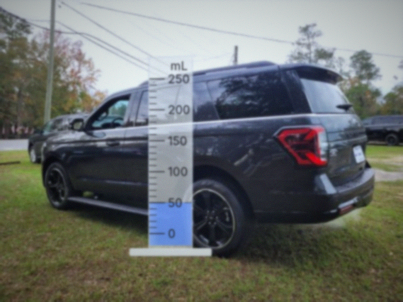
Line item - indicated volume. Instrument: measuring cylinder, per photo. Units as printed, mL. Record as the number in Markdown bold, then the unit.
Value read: **50** mL
